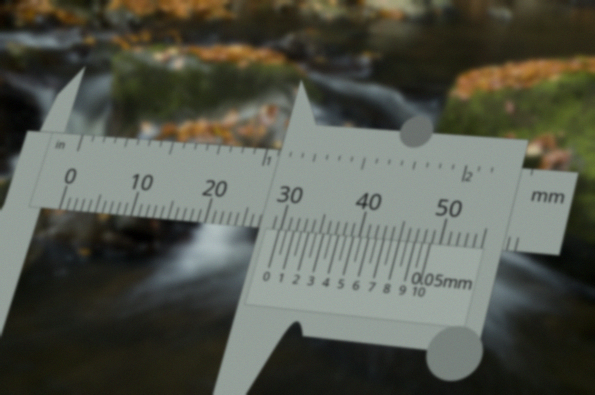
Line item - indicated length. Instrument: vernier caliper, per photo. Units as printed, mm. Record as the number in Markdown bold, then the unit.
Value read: **29.8** mm
